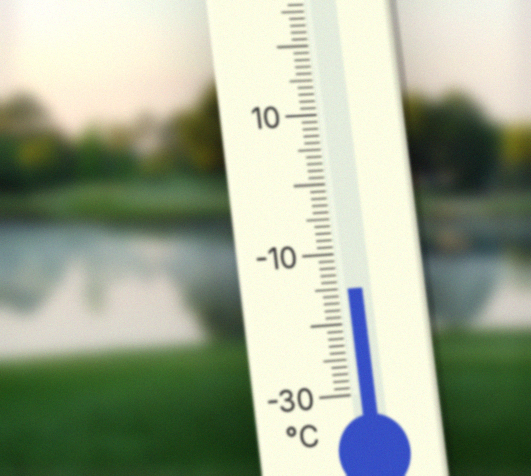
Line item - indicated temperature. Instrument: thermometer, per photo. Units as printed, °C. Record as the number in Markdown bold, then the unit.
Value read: **-15** °C
